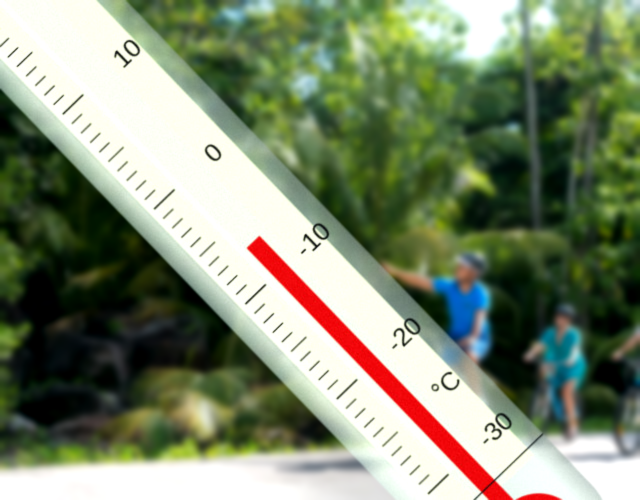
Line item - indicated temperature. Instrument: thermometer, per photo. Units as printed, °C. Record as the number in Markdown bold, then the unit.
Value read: **-7** °C
